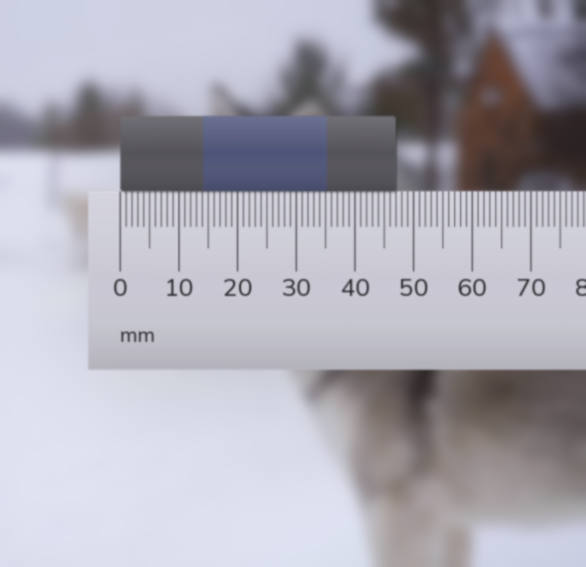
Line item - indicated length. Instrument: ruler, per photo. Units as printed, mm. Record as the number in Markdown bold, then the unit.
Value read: **47** mm
